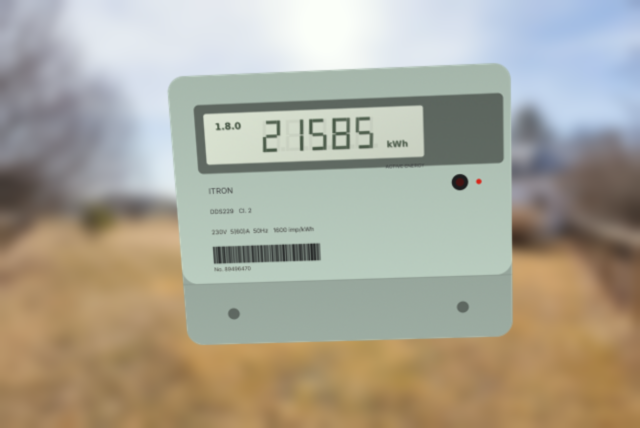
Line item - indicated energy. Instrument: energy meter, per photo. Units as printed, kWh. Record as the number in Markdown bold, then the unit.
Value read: **21585** kWh
